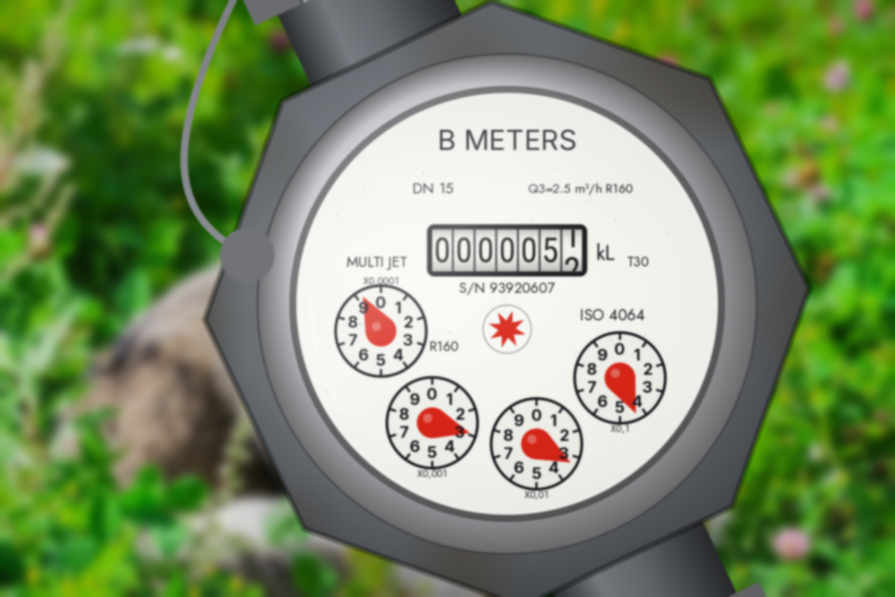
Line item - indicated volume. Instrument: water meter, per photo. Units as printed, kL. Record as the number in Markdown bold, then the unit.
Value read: **51.4329** kL
